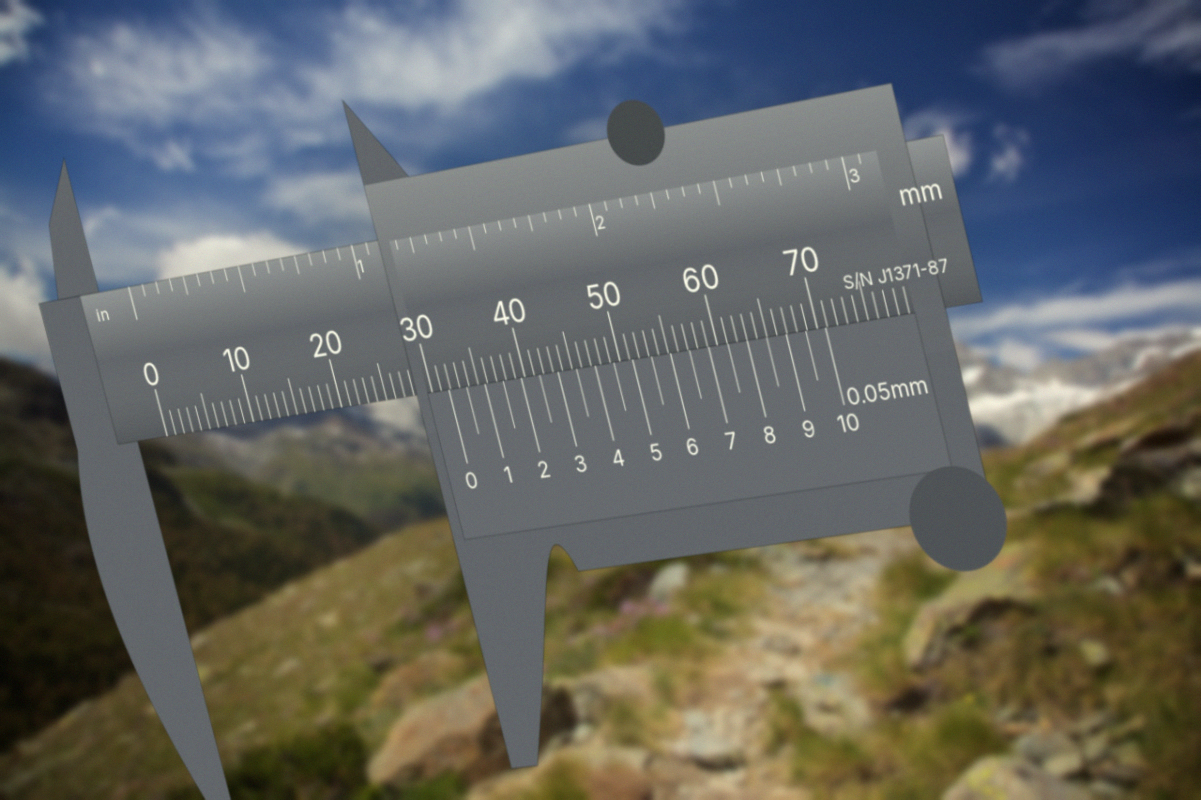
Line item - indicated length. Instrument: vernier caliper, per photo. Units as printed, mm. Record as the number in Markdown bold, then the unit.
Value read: **31.8** mm
